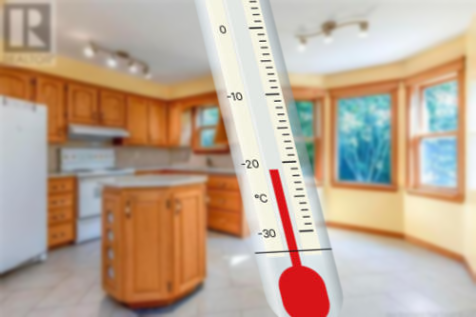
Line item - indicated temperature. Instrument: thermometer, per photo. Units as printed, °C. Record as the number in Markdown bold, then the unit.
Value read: **-21** °C
